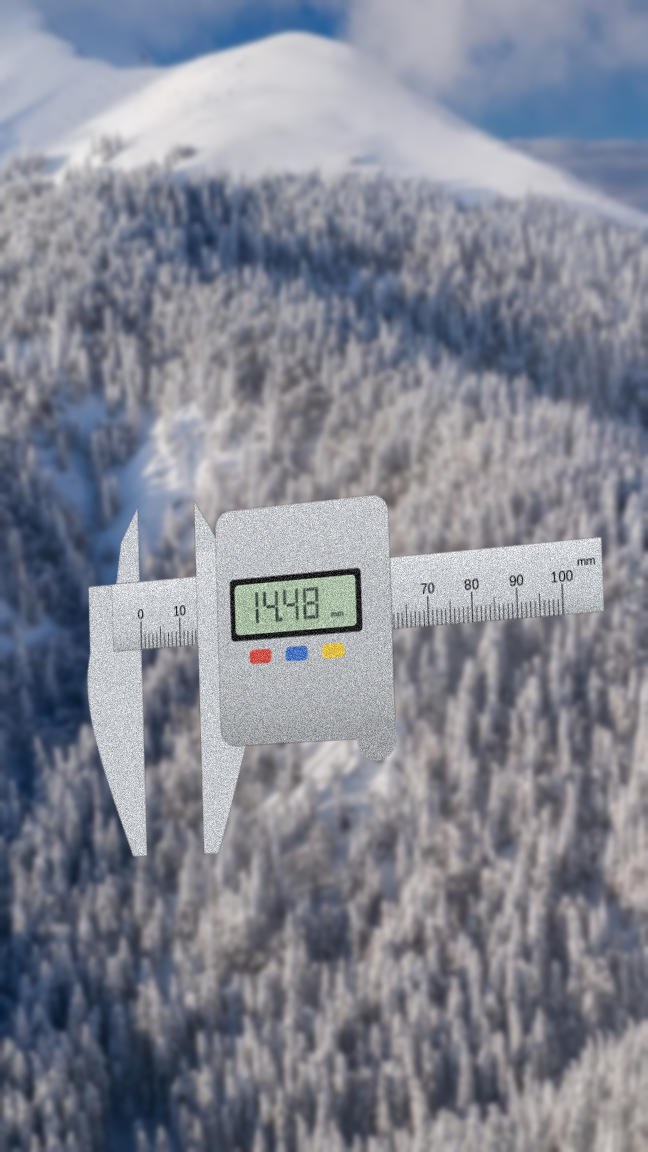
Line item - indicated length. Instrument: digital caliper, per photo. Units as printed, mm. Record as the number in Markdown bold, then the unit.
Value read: **14.48** mm
